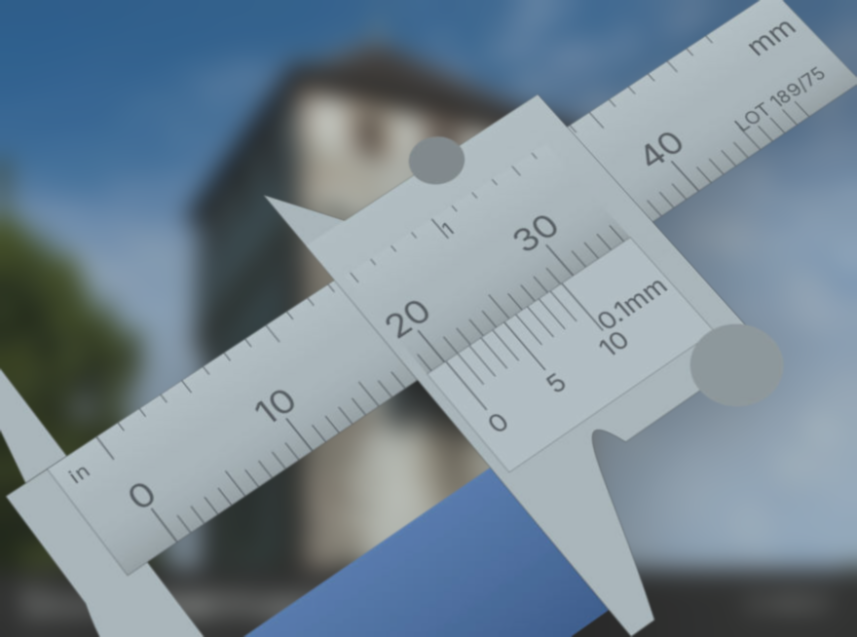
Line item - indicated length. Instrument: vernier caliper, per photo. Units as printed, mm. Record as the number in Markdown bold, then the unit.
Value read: **20.1** mm
